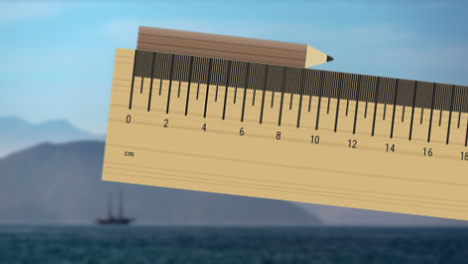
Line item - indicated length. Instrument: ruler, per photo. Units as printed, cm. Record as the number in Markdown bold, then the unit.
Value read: **10.5** cm
